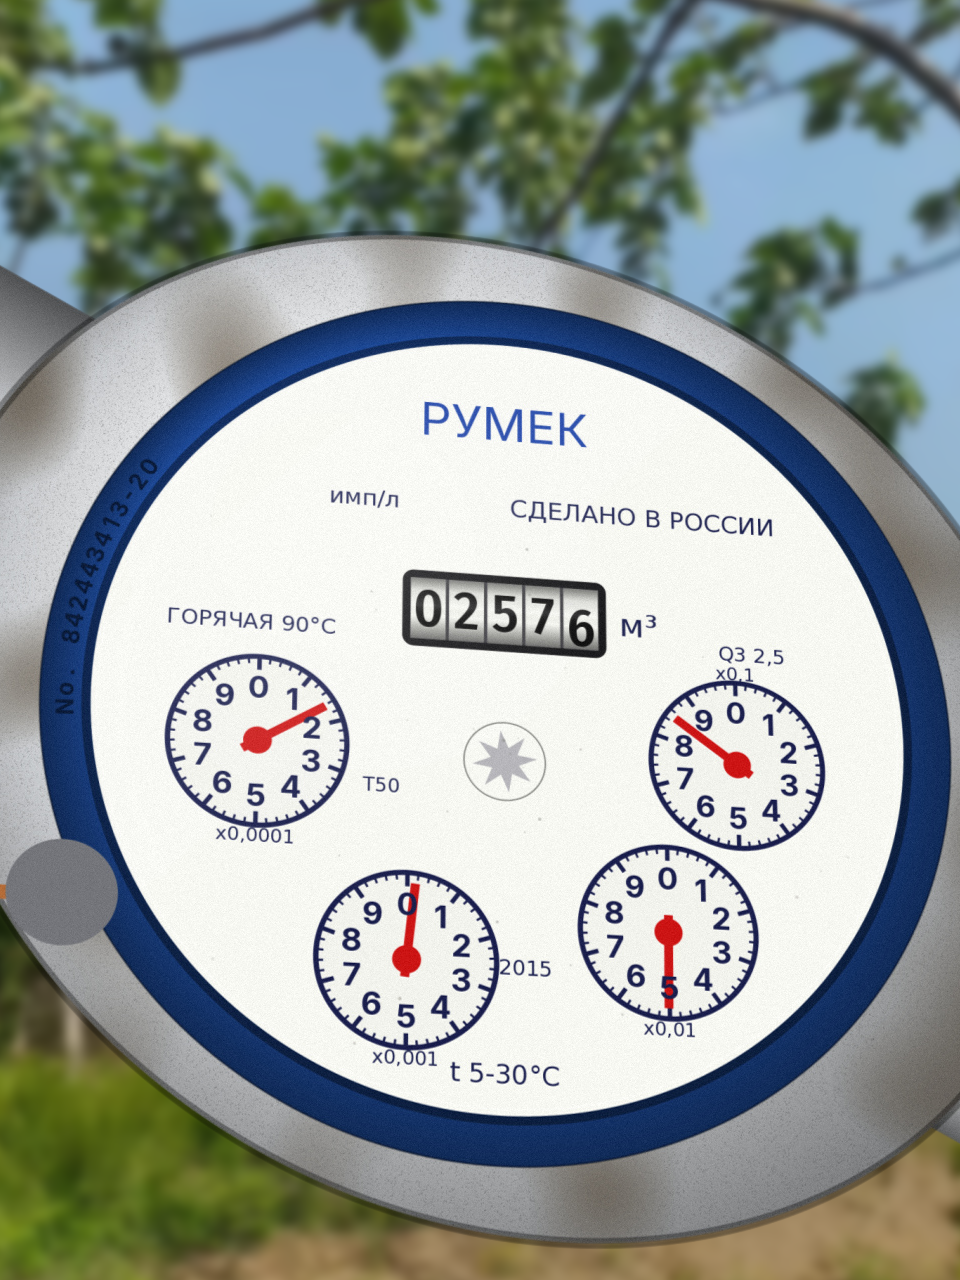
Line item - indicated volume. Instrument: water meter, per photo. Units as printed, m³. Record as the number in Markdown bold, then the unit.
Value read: **2575.8501** m³
